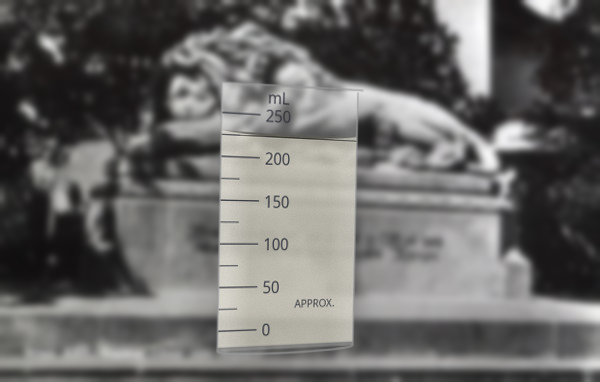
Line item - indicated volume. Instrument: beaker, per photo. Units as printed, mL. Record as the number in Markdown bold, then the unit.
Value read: **225** mL
